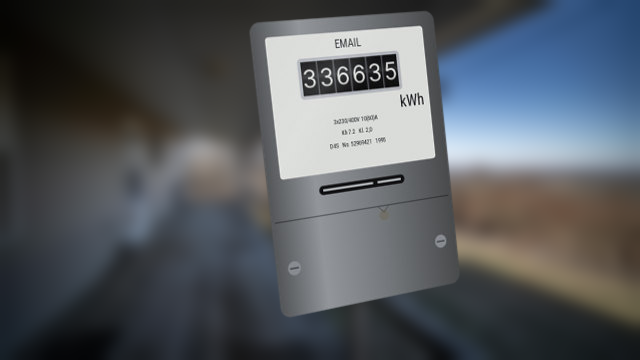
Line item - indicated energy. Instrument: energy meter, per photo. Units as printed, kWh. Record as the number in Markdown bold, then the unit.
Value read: **336635** kWh
